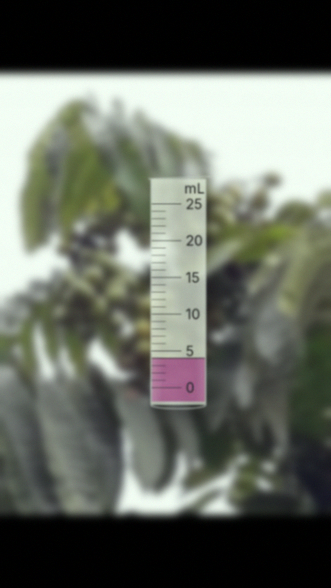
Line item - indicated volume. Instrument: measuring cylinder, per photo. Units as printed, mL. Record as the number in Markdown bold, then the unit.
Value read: **4** mL
